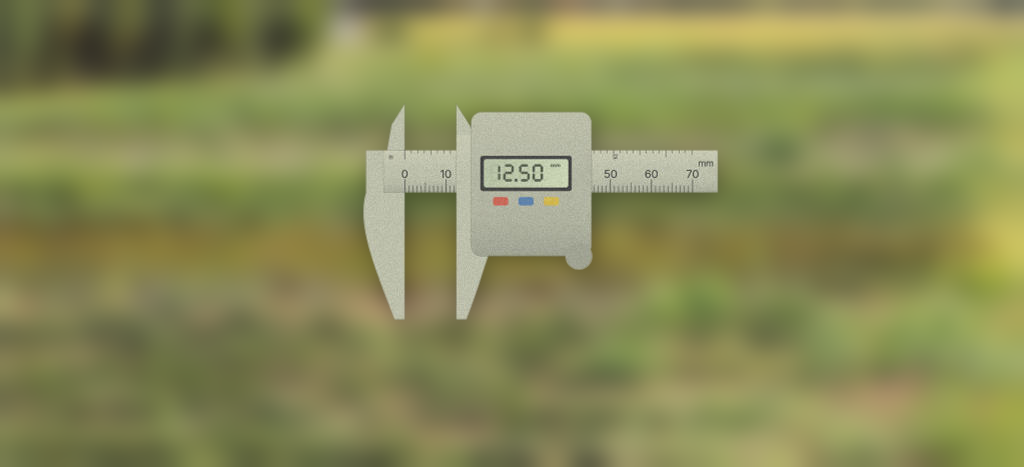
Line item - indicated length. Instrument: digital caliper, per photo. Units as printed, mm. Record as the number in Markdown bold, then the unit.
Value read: **12.50** mm
